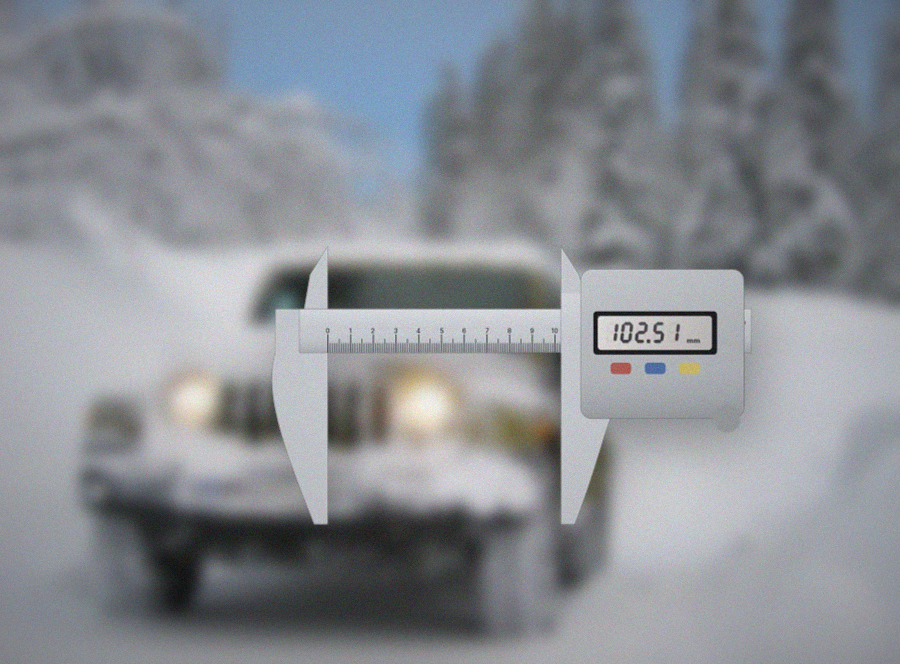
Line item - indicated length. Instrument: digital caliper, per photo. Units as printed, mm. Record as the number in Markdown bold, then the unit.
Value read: **102.51** mm
